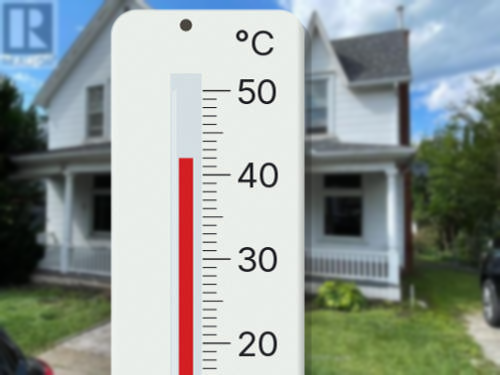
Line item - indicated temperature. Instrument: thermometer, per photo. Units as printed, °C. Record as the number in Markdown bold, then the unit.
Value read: **42** °C
